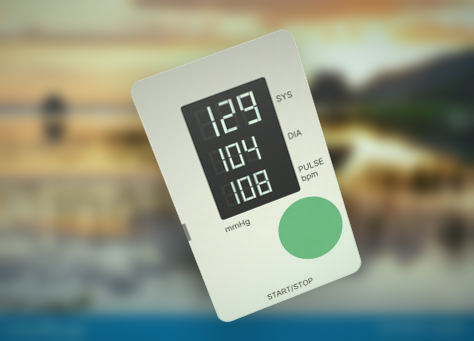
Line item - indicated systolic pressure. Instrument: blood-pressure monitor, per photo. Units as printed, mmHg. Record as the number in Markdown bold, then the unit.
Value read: **129** mmHg
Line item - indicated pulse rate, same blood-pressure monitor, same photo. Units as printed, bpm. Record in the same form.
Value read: **108** bpm
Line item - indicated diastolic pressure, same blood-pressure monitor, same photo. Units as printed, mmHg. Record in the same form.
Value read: **104** mmHg
